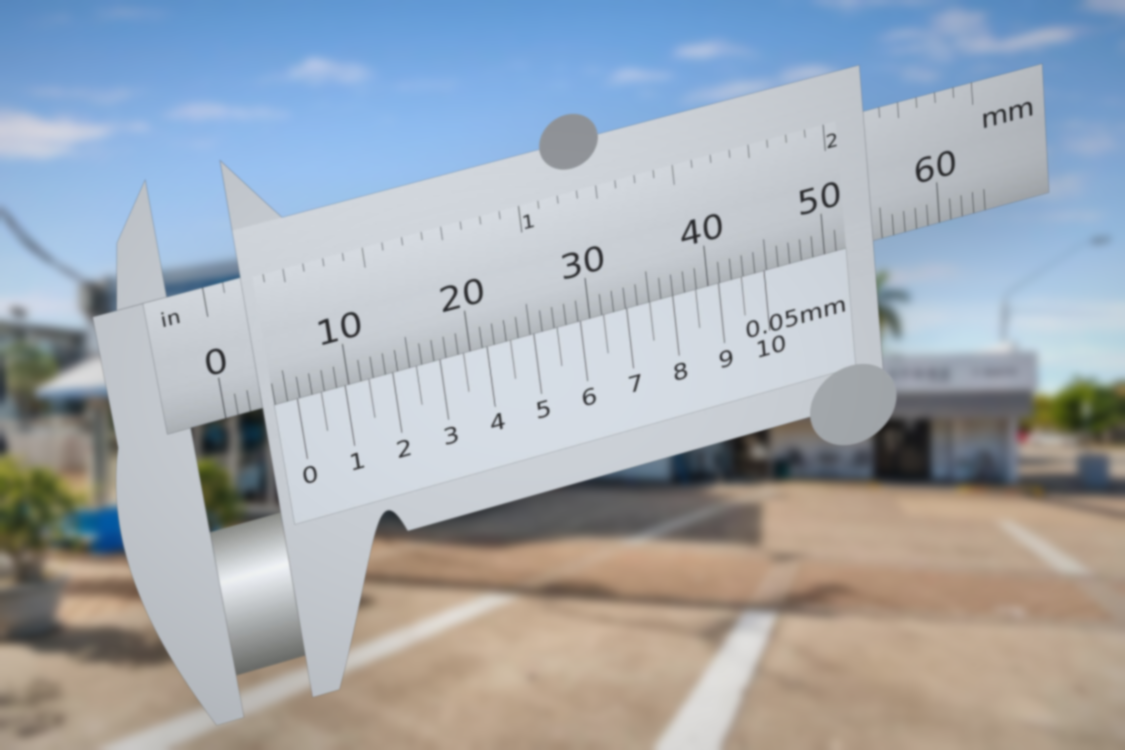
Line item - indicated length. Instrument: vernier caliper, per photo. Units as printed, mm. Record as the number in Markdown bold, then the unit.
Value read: **5.8** mm
